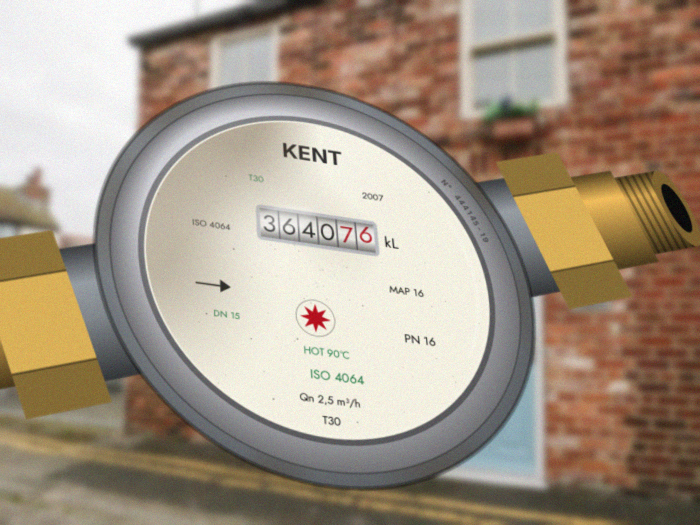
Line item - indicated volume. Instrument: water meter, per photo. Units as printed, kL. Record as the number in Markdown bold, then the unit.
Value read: **3640.76** kL
